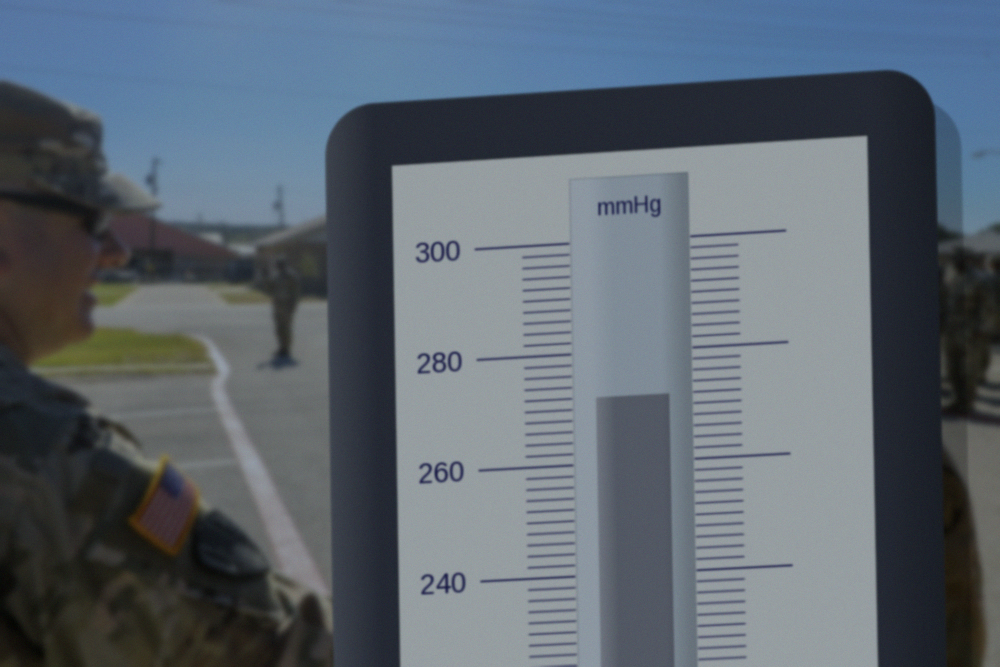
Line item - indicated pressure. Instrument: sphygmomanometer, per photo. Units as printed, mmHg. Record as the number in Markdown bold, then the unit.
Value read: **272** mmHg
